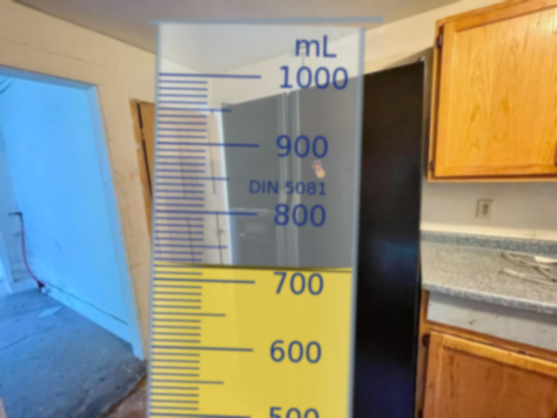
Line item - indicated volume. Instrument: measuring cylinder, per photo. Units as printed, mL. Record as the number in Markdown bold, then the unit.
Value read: **720** mL
